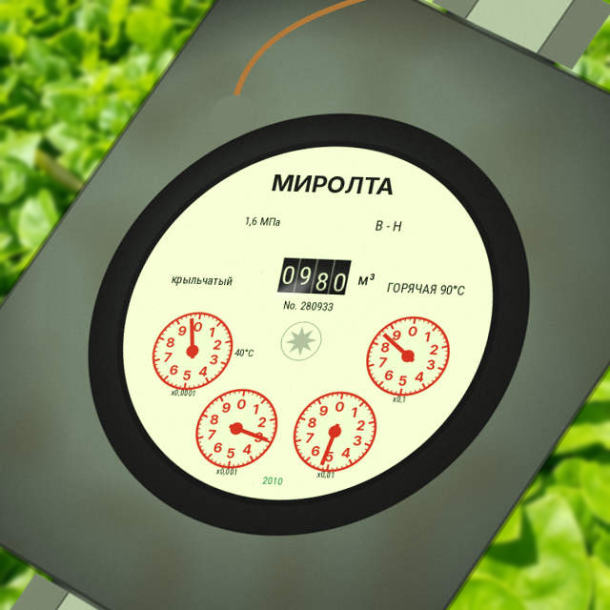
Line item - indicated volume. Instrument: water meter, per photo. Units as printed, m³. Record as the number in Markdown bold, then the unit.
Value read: **979.8529** m³
